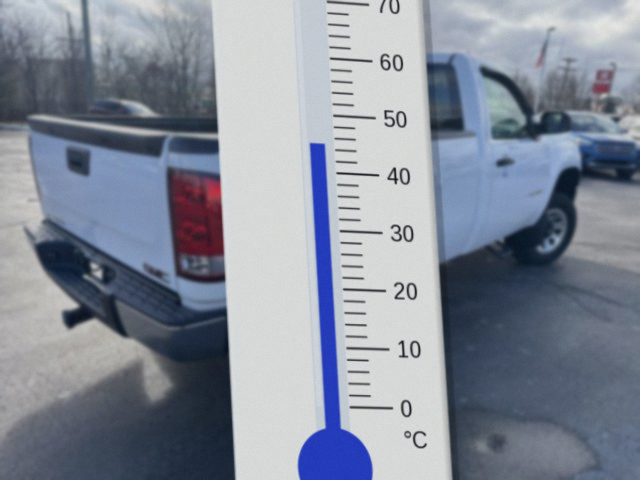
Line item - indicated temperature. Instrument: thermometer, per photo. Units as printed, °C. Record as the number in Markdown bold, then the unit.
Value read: **45** °C
